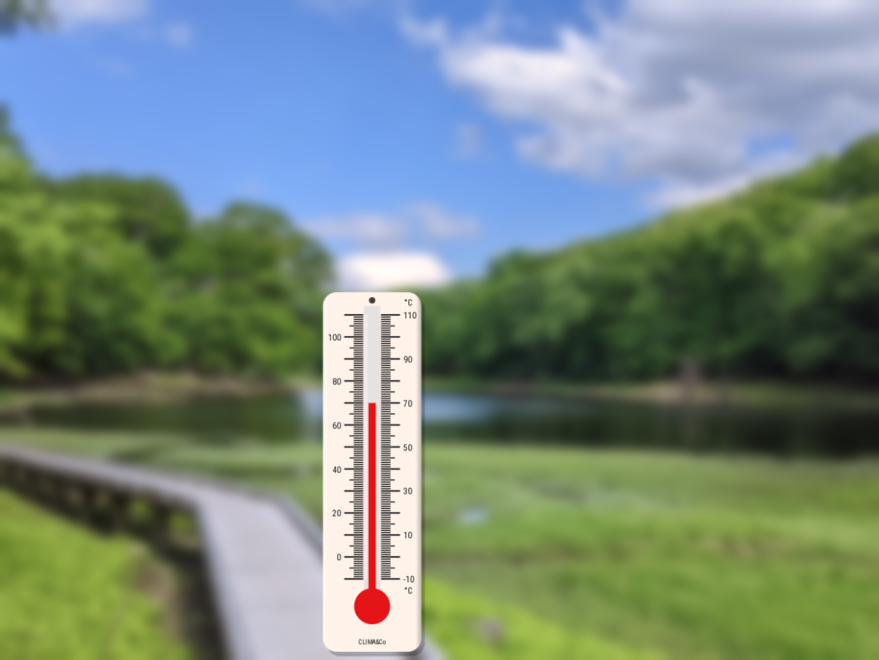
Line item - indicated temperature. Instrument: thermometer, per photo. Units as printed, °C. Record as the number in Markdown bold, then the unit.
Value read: **70** °C
